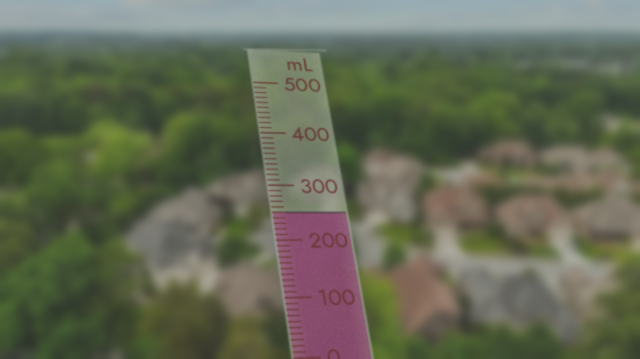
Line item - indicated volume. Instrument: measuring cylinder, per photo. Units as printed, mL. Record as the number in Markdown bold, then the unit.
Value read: **250** mL
